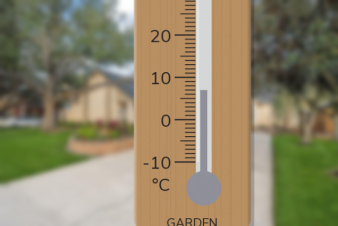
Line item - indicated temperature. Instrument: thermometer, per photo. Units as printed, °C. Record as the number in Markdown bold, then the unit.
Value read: **7** °C
